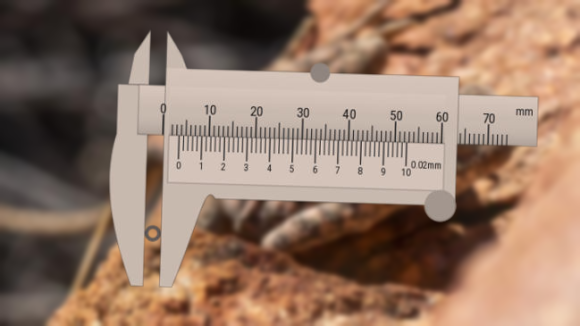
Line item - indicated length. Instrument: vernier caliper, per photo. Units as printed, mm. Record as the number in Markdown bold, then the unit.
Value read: **3.5** mm
